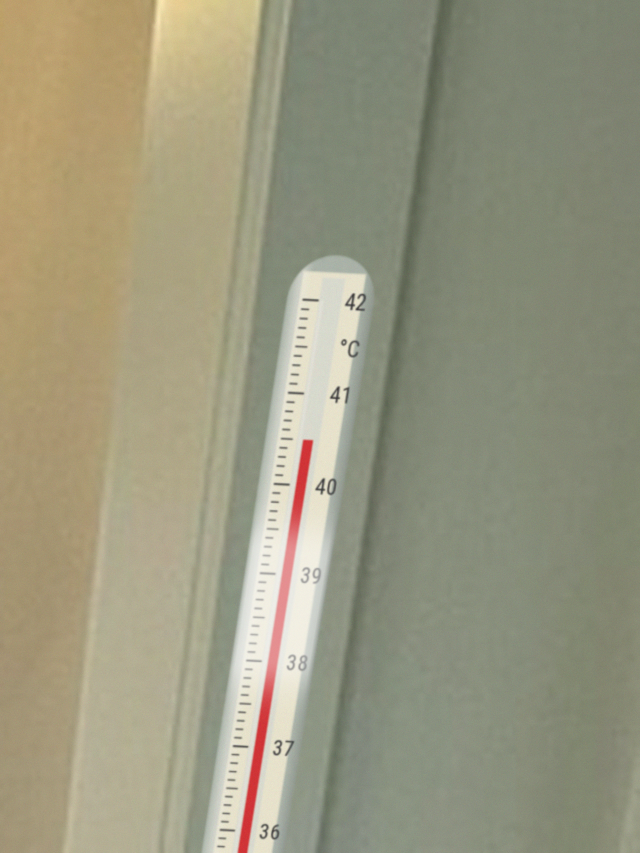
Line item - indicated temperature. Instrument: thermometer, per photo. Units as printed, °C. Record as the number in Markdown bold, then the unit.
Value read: **40.5** °C
